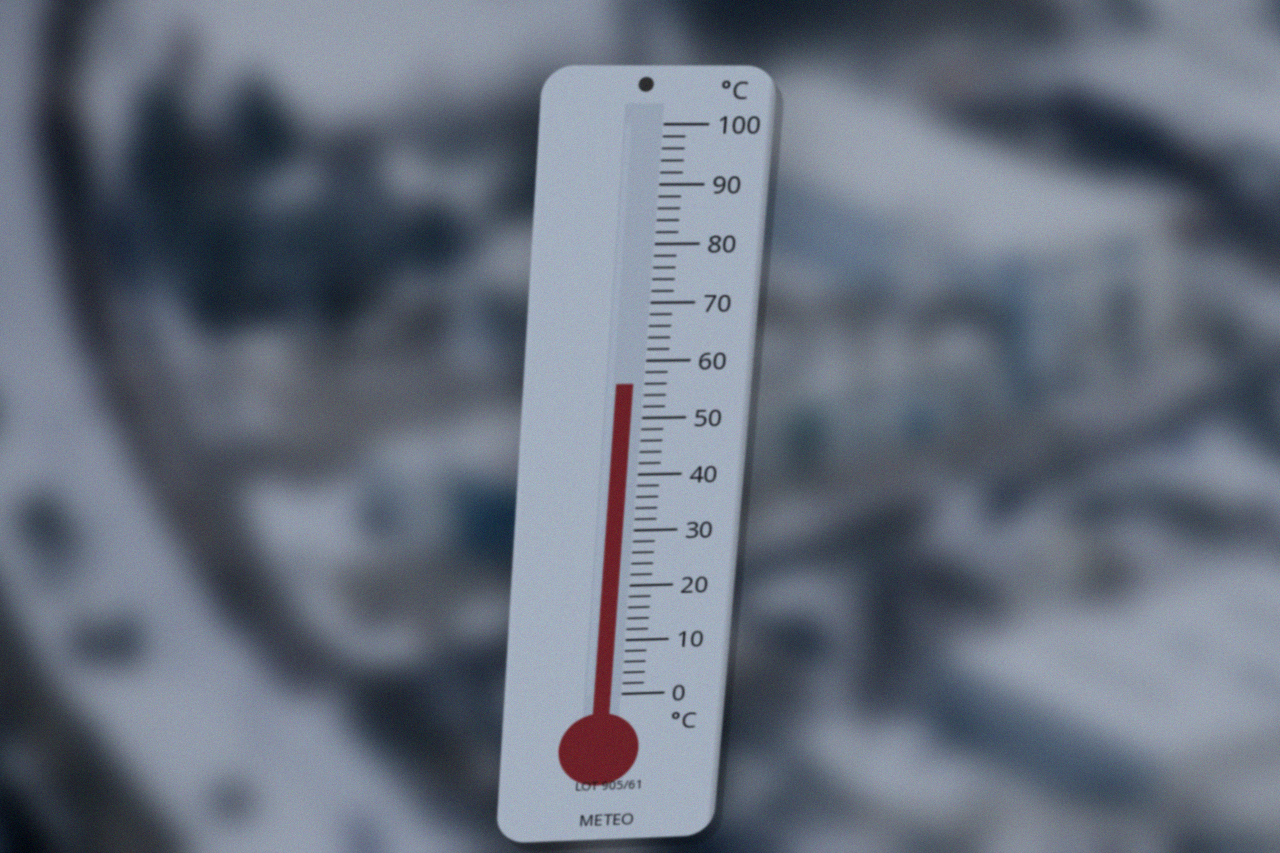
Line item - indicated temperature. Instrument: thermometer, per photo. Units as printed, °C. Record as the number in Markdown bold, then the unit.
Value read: **56** °C
